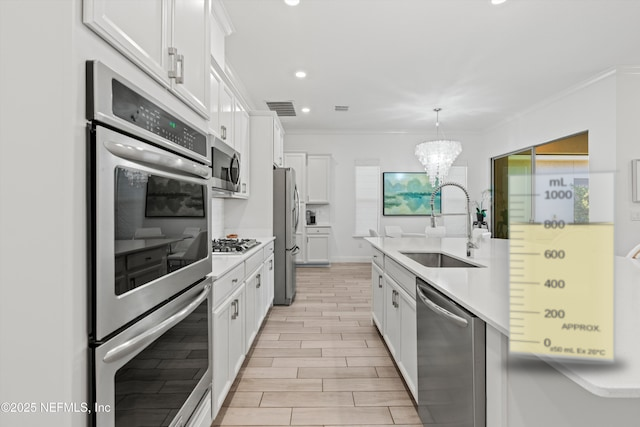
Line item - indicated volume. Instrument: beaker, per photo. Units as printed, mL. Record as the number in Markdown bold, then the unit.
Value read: **800** mL
